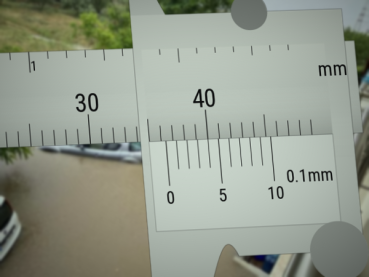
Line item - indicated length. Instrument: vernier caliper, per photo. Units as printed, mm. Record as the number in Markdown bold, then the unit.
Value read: **36.4** mm
